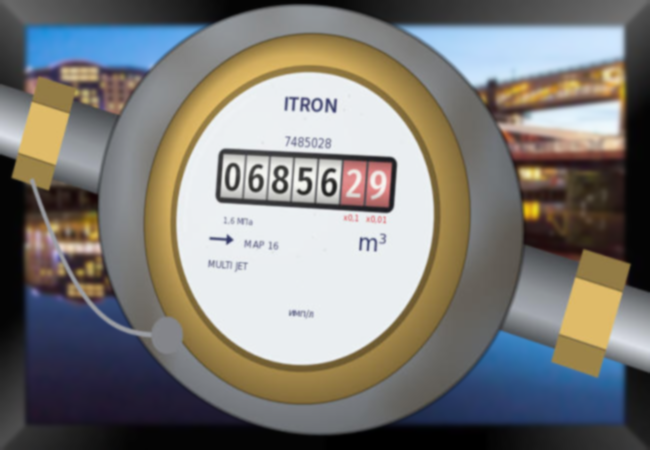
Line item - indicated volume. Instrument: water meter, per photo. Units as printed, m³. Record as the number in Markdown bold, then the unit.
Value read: **6856.29** m³
